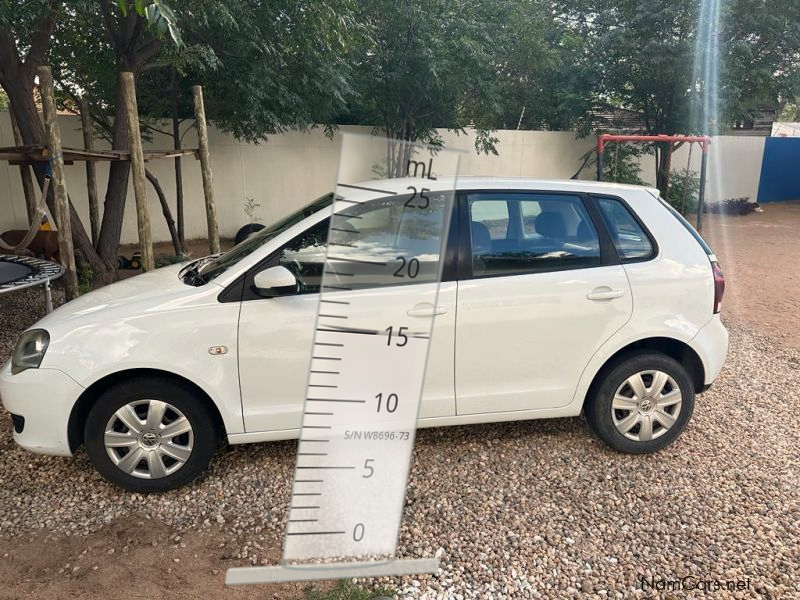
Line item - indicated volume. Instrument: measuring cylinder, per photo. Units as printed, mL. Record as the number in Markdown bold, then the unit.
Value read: **15** mL
